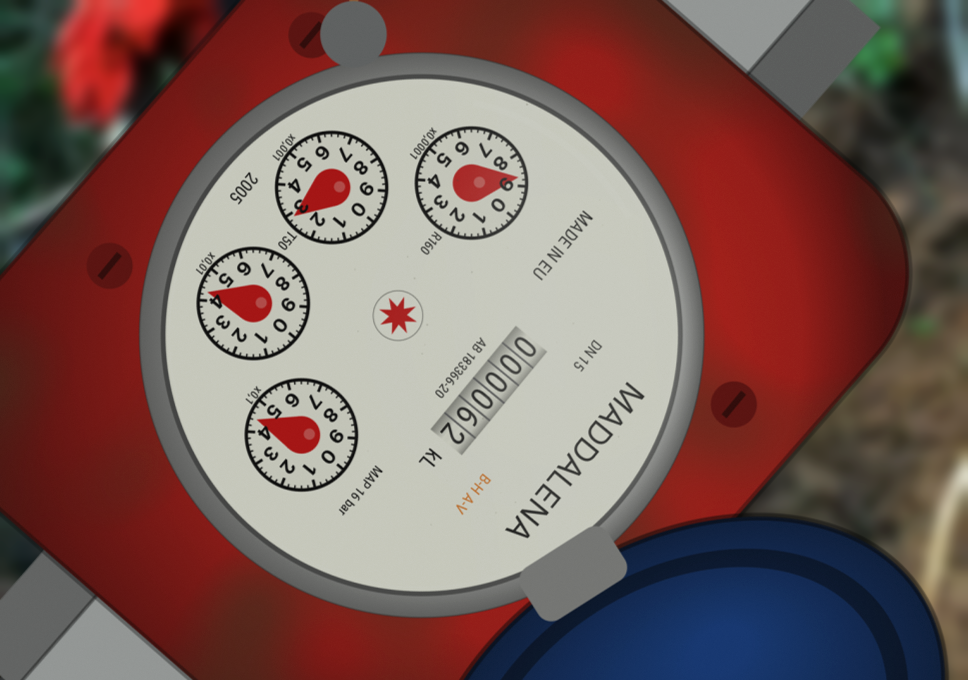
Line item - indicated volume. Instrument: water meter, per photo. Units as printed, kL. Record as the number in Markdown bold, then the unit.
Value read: **62.4428** kL
